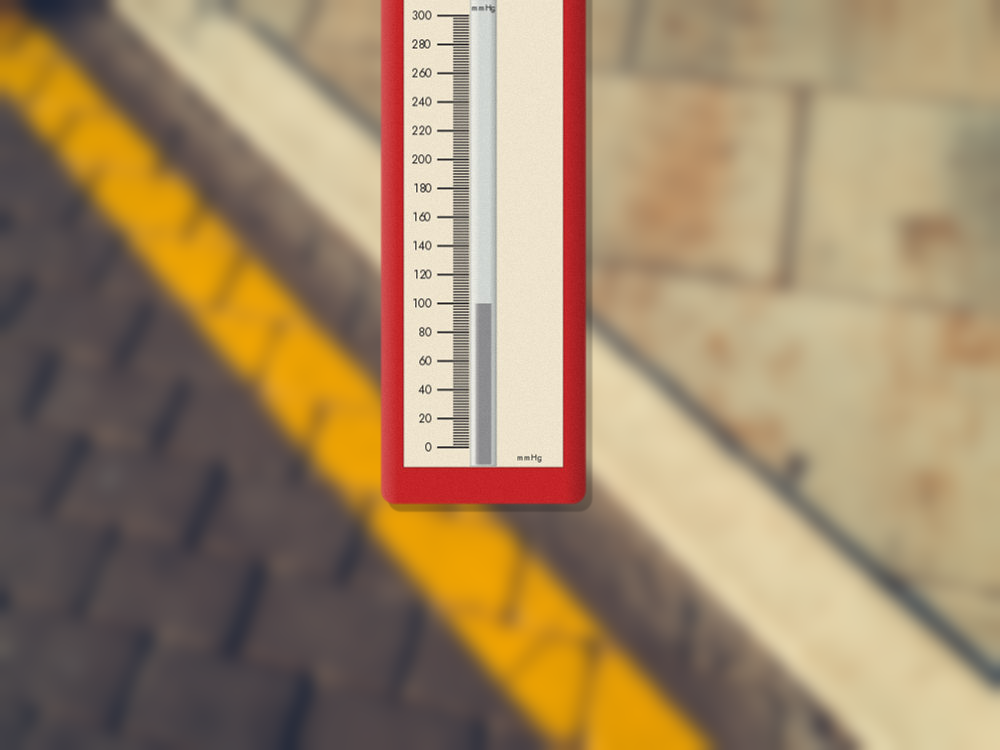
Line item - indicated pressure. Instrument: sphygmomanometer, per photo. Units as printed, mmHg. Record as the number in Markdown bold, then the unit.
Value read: **100** mmHg
